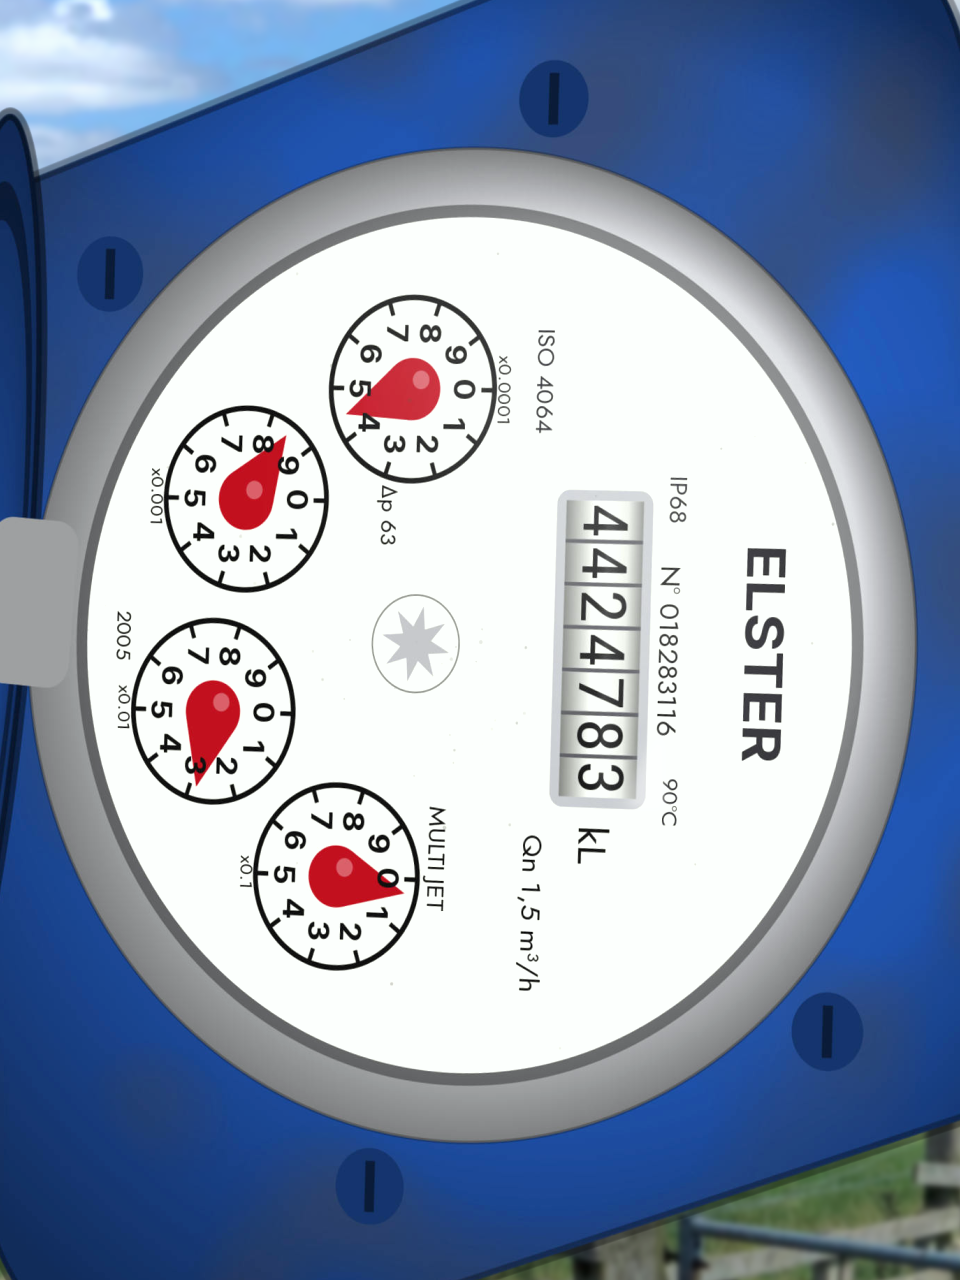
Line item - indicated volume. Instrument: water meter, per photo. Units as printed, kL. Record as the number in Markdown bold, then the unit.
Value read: **4424783.0284** kL
